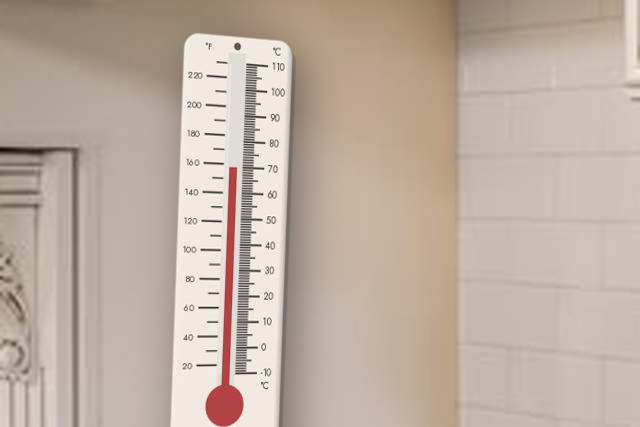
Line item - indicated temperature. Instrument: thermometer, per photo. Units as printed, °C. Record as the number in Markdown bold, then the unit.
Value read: **70** °C
